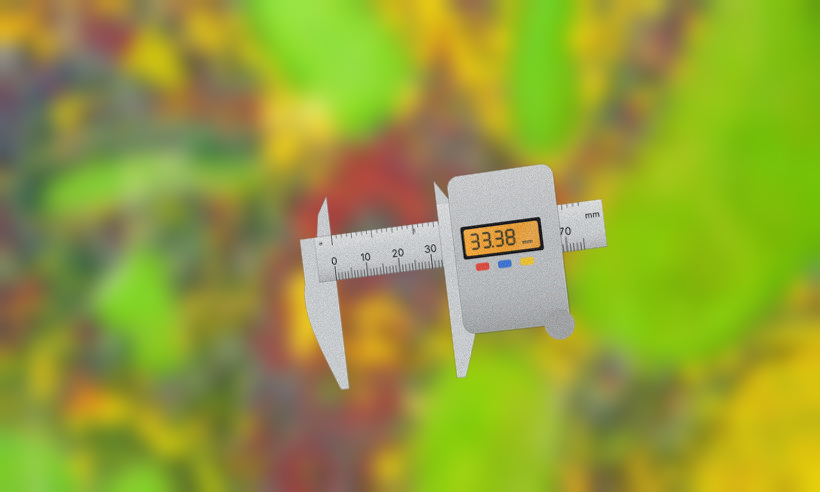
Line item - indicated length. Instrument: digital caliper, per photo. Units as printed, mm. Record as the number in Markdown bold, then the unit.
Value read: **33.38** mm
